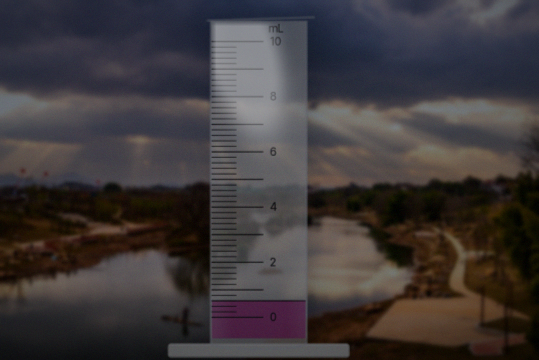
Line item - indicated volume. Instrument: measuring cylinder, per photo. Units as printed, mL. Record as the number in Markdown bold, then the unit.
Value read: **0.6** mL
